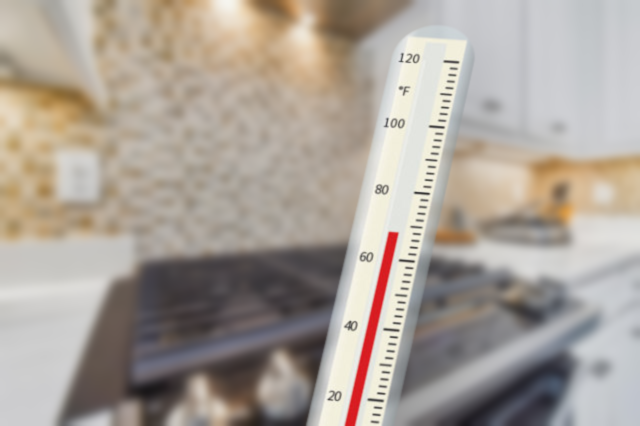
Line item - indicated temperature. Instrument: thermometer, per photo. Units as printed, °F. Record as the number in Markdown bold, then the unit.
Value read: **68** °F
